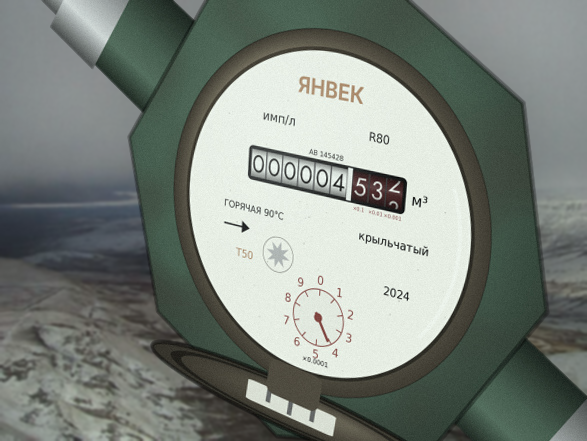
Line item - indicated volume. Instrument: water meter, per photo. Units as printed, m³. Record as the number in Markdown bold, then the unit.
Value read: **4.5324** m³
